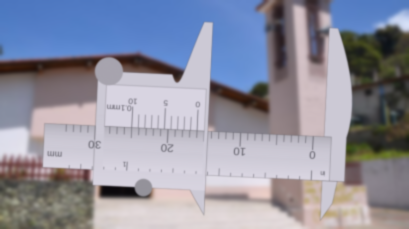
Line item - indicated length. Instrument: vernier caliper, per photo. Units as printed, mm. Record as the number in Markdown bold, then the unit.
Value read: **16.0** mm
